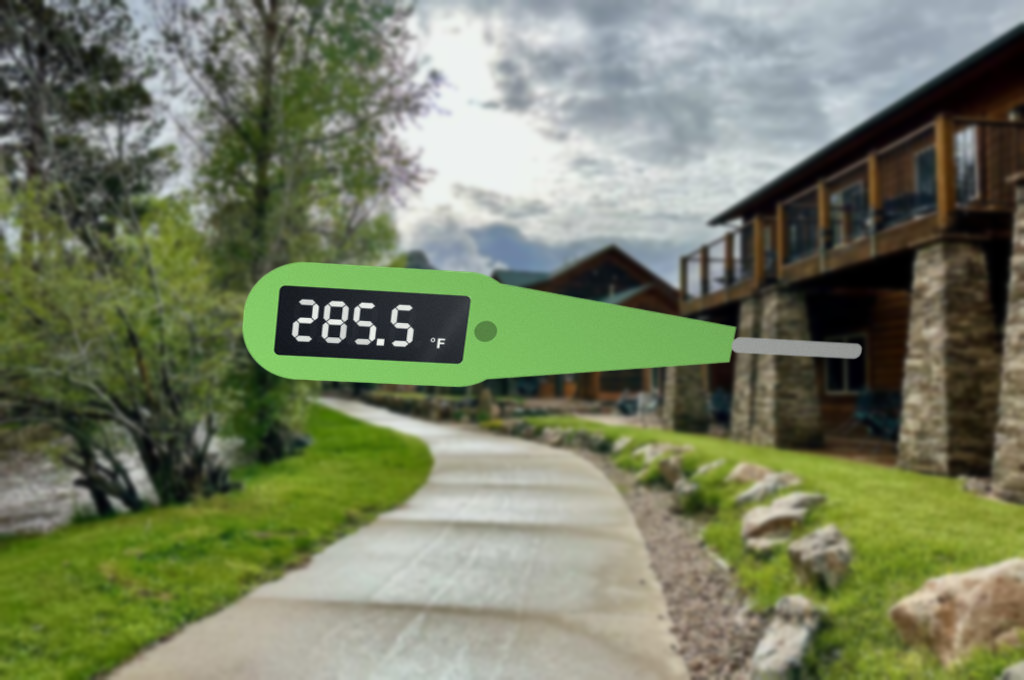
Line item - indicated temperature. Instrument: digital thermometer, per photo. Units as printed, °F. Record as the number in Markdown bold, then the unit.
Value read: **285.5** °F
